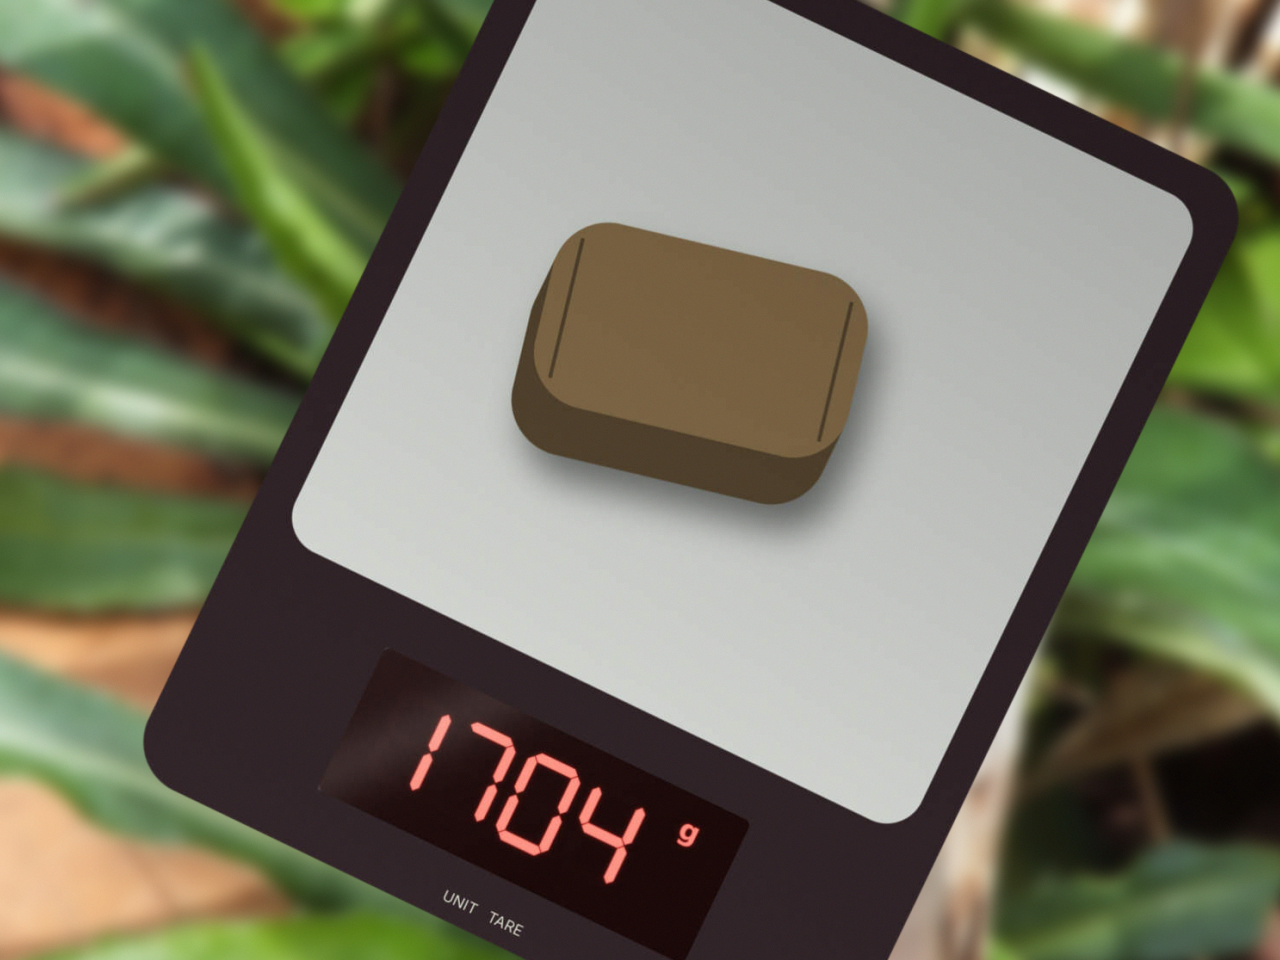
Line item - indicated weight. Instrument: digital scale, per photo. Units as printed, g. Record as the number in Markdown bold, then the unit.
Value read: **1704** g
